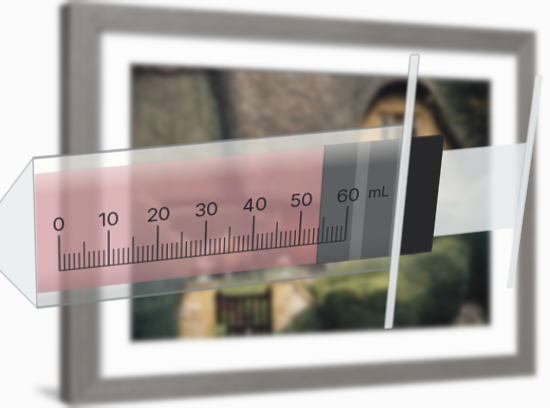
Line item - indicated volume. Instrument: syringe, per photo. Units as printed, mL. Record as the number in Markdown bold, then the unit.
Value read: **54** mL
